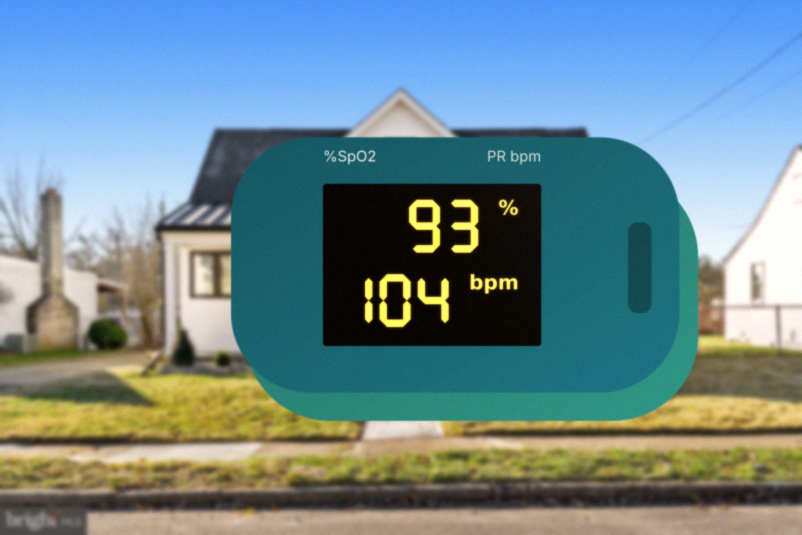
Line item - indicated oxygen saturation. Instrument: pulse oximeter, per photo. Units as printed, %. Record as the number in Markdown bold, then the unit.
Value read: **93** %
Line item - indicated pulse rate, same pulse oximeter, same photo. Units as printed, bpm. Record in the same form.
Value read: **104** bpm
